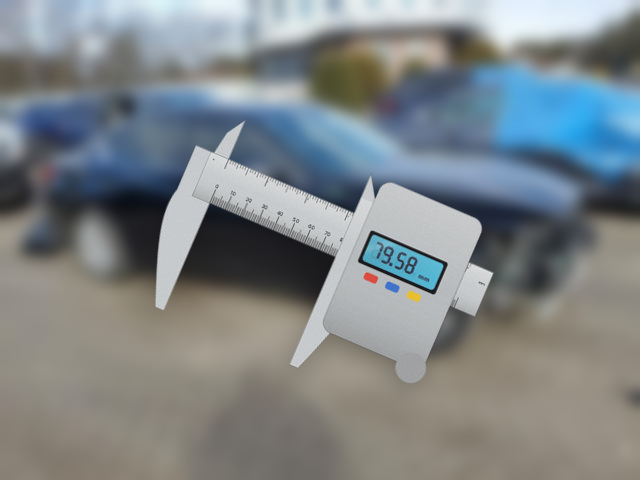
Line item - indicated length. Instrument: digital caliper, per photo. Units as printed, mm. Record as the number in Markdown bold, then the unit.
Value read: **79.58** mm
